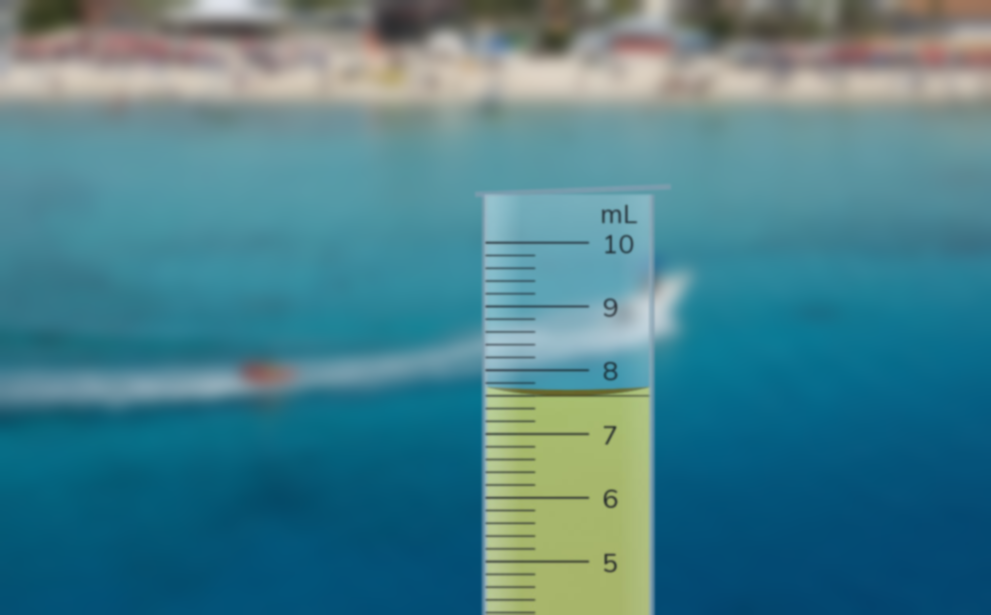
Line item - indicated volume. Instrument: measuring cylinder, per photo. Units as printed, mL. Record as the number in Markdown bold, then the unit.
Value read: **7.6** mL
